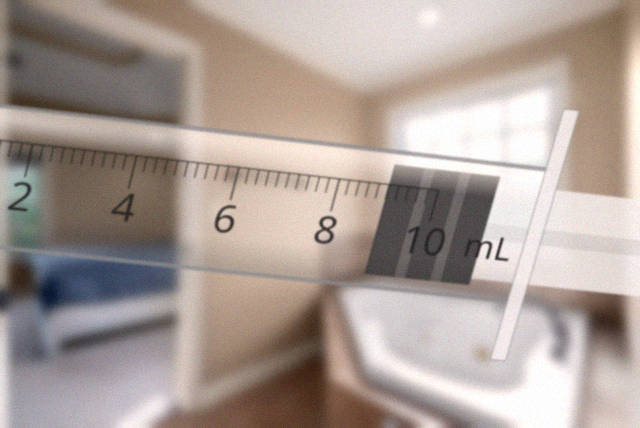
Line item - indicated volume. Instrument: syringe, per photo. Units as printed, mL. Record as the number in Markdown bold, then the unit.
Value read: **9** mL
